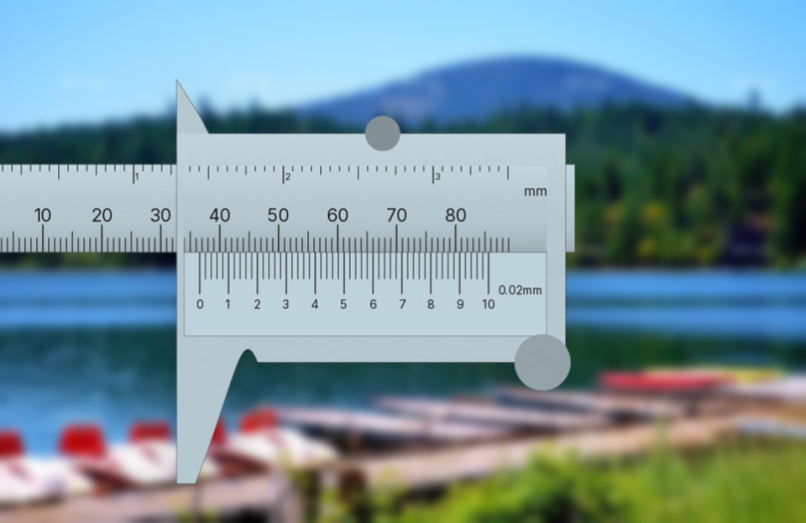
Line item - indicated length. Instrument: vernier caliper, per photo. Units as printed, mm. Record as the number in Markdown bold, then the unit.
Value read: **36.6** mm
